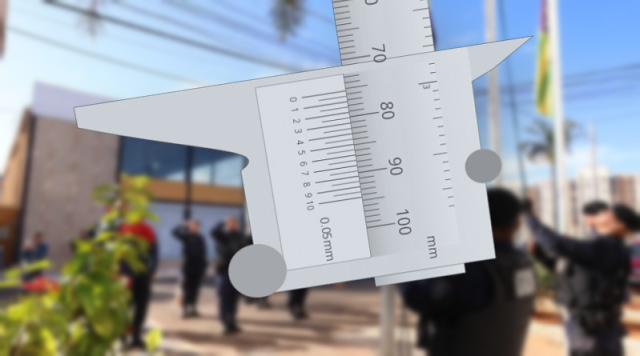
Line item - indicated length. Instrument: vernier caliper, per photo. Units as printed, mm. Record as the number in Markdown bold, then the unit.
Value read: **75.4** mm
